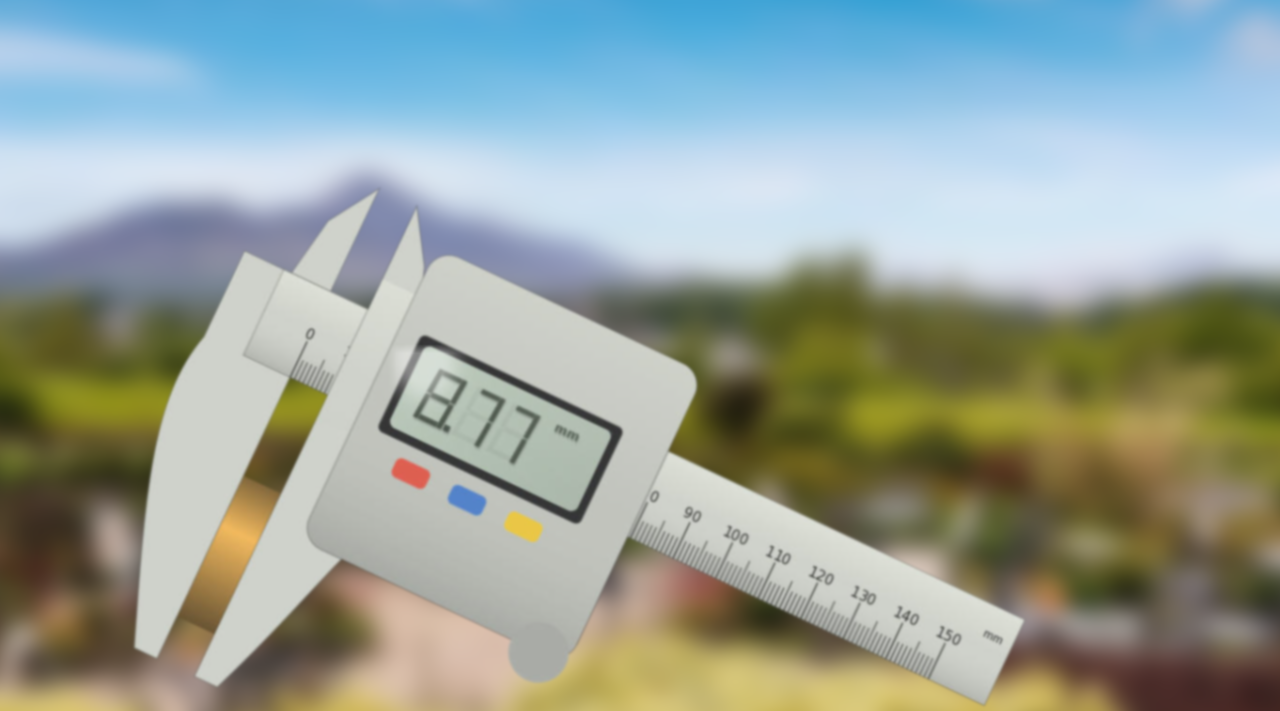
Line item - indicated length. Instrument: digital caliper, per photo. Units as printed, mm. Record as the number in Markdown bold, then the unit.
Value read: **8.77** mm
